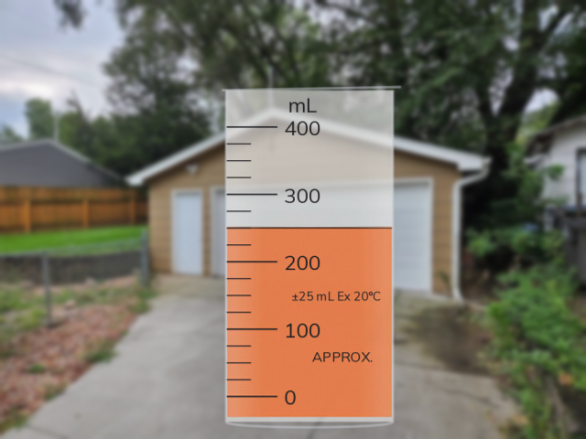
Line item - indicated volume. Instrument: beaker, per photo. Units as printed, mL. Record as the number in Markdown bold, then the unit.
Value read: **250** mL
